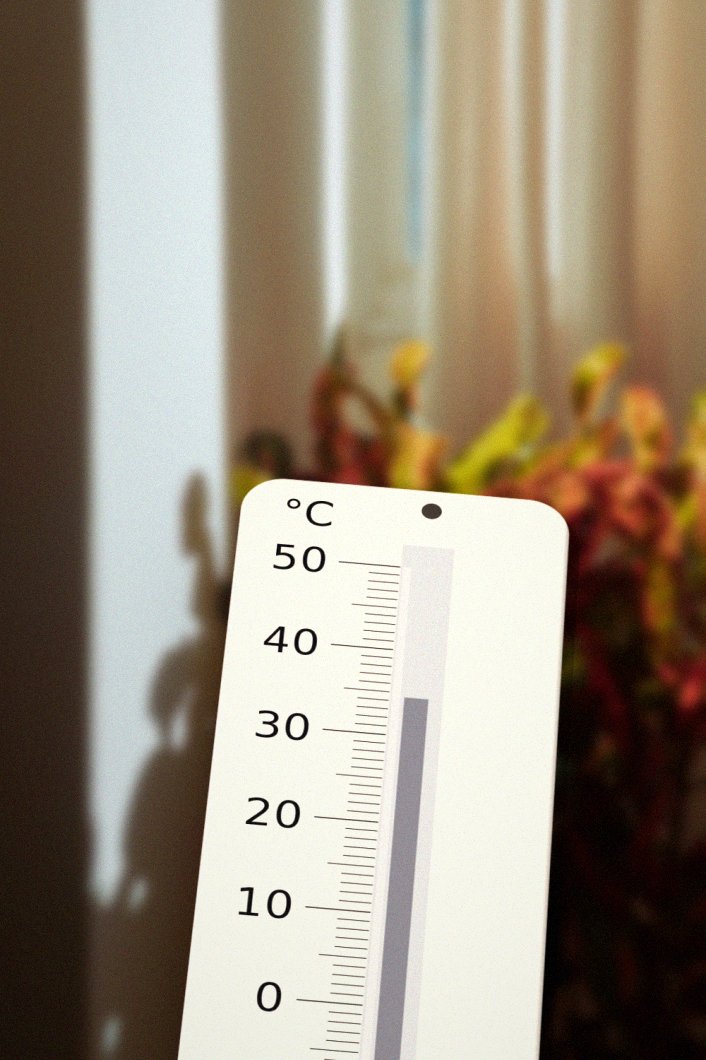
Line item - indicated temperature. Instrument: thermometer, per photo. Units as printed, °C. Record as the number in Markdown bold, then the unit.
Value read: **34.5** °C
